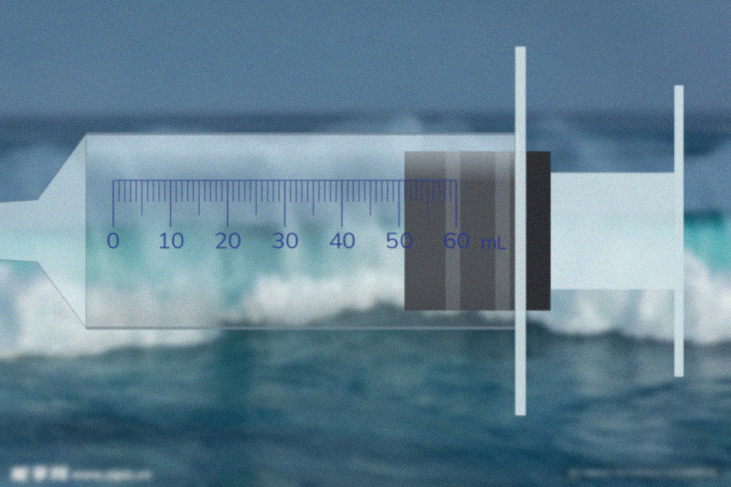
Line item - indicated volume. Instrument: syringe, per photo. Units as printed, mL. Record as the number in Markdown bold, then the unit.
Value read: **51** mL
